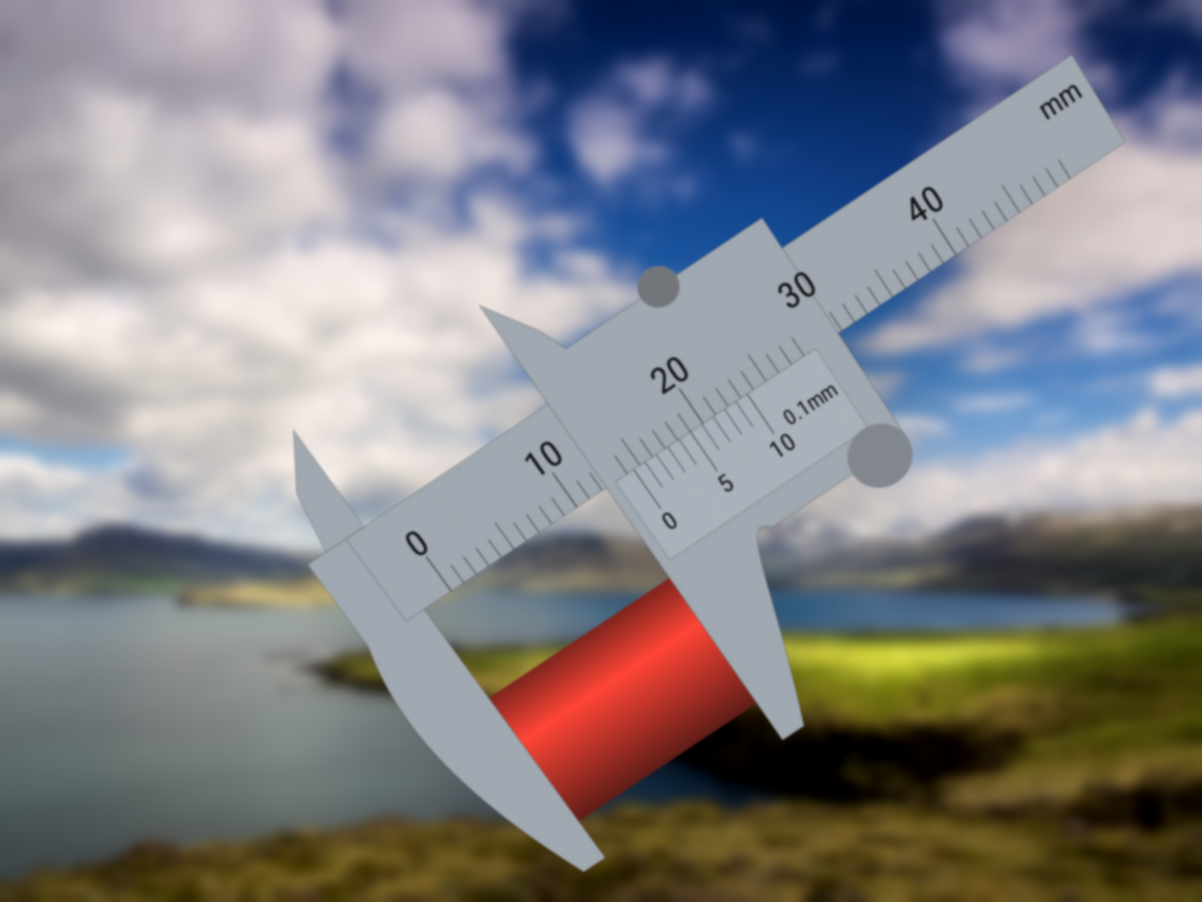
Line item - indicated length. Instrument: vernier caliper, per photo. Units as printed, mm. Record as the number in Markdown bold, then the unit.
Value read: **14.5** mm
